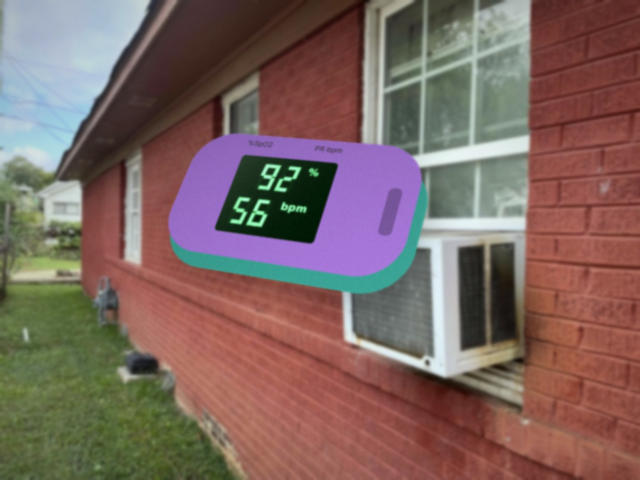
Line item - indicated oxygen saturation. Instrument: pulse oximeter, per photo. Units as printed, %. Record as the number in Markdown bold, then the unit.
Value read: **92** %
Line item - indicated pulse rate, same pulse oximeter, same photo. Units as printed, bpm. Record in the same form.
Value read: **56** bpm
